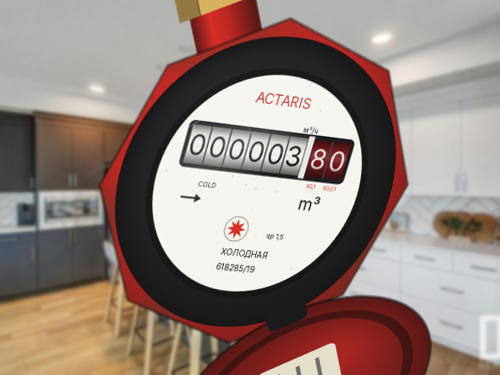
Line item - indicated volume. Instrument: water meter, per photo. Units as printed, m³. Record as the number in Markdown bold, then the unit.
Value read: **3.80** m³
